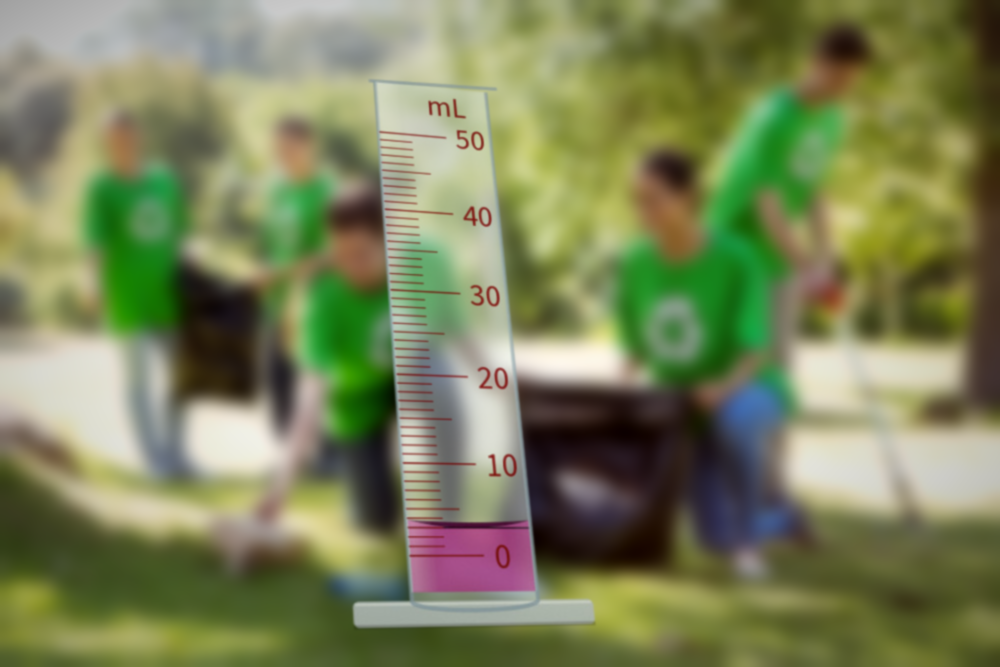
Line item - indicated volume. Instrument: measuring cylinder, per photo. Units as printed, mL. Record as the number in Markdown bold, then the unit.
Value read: **3** mL
